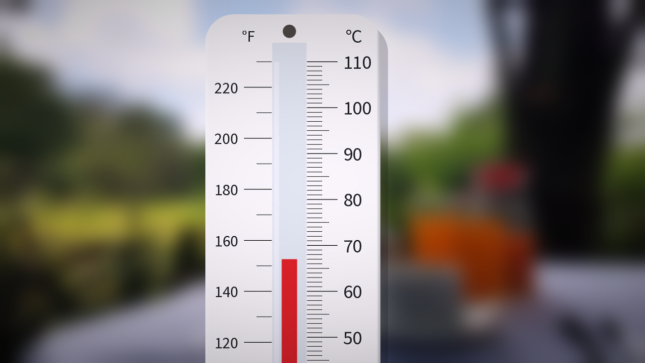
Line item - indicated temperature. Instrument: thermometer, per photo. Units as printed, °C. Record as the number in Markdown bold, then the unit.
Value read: **67** °C
